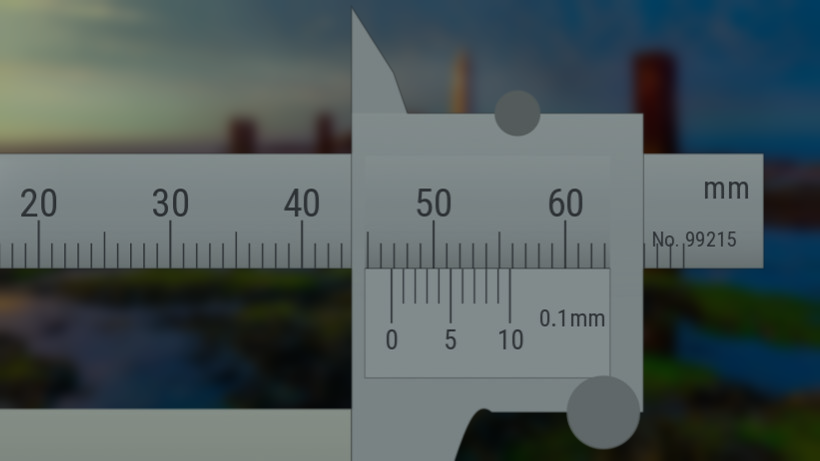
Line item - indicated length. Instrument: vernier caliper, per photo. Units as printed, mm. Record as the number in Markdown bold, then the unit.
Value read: **46.8** mm
